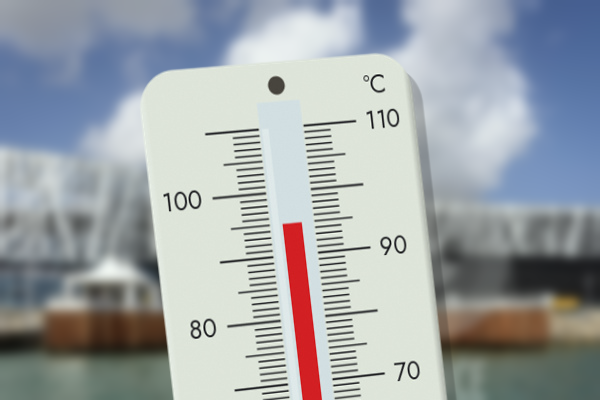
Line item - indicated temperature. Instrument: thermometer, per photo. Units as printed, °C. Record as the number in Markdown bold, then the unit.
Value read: **95** °C
